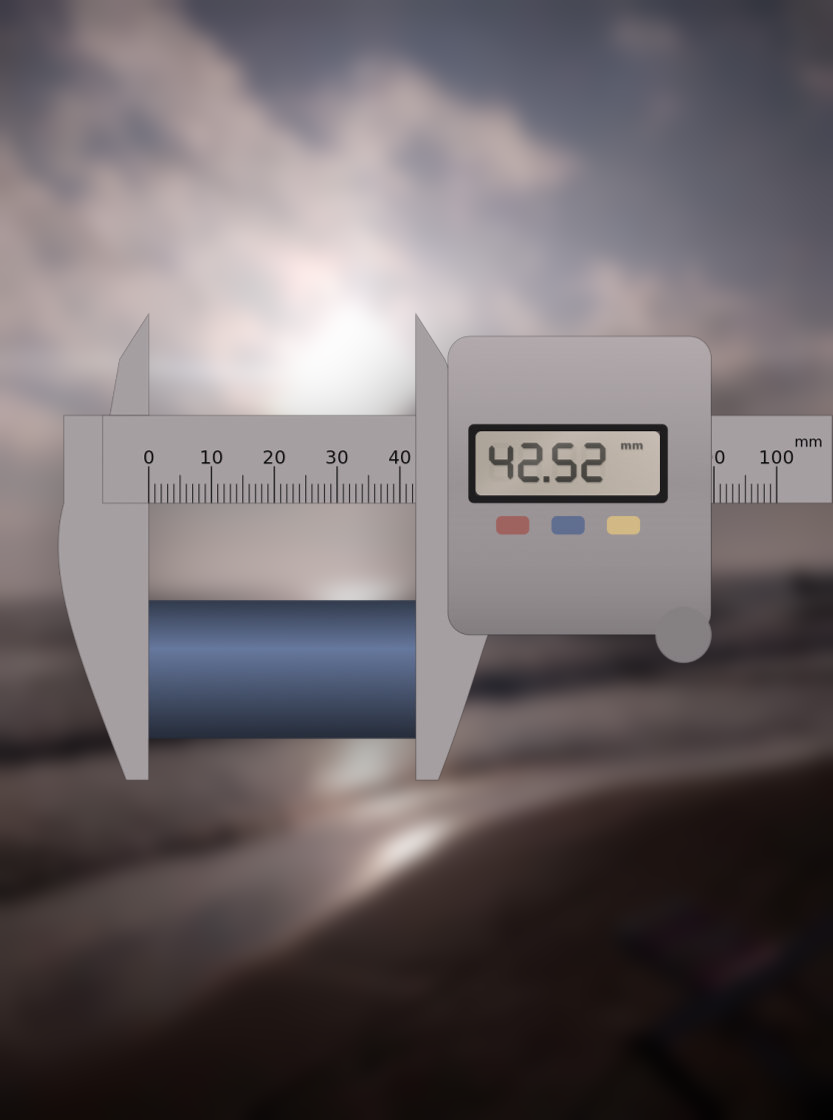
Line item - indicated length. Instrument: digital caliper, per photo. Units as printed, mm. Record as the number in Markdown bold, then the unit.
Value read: **42.52** mm
